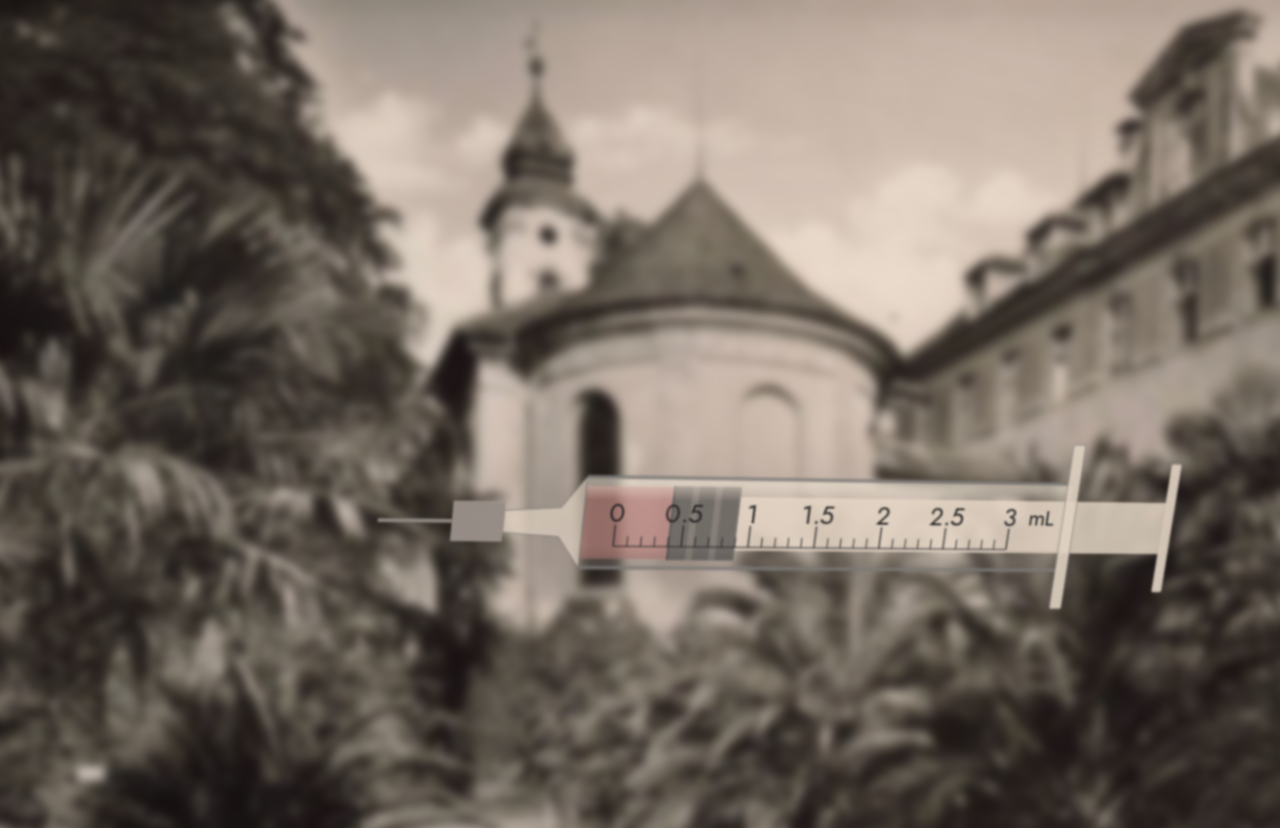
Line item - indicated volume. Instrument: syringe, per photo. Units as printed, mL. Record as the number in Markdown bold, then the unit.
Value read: **0.4** mL
